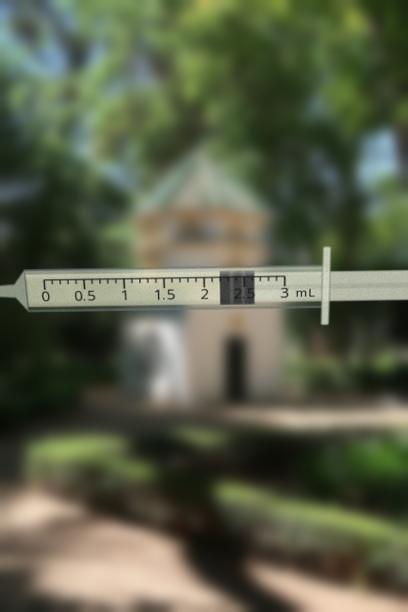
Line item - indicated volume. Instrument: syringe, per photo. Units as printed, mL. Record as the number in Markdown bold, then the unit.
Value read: **2.2** mL
